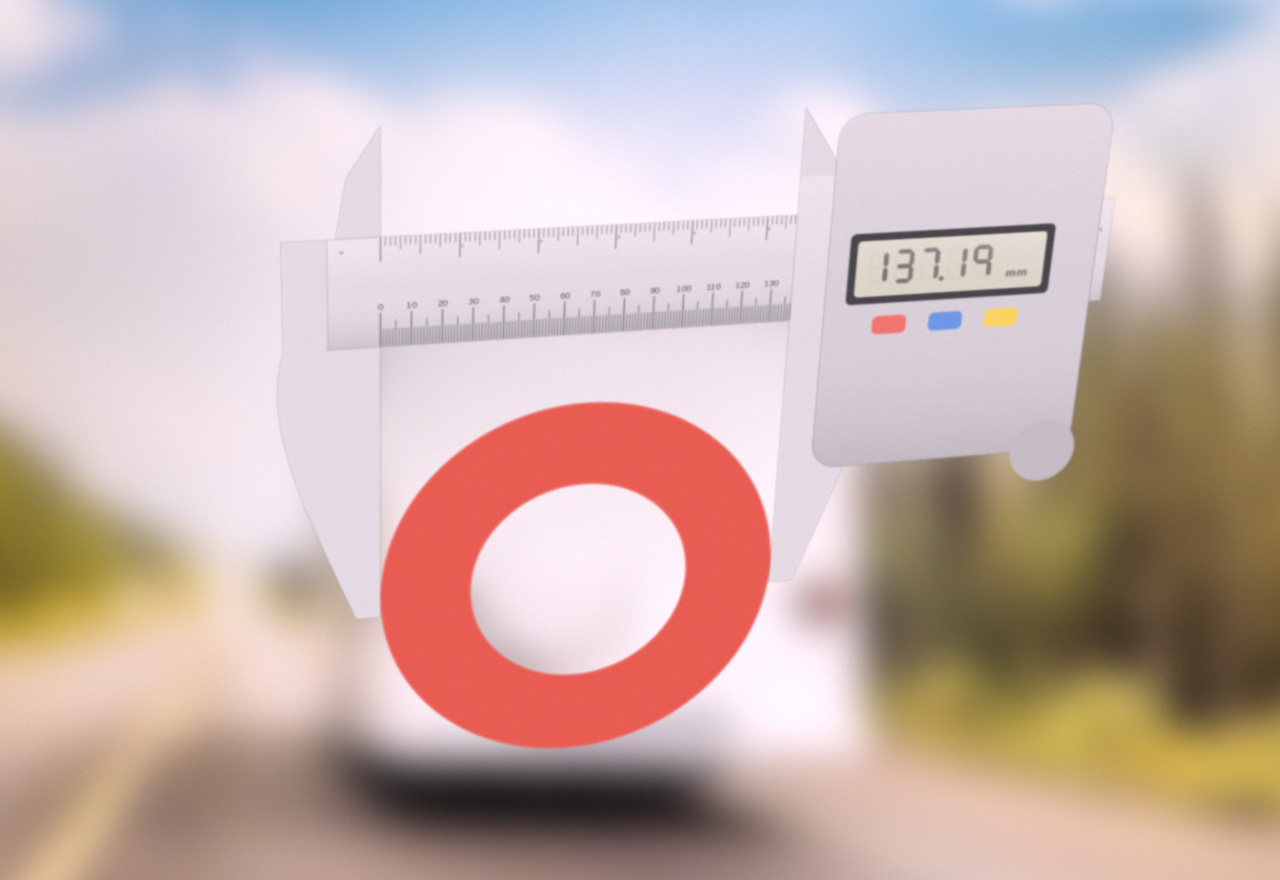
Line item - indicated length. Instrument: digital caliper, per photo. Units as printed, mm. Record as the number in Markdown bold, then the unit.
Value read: **137.19** mm
